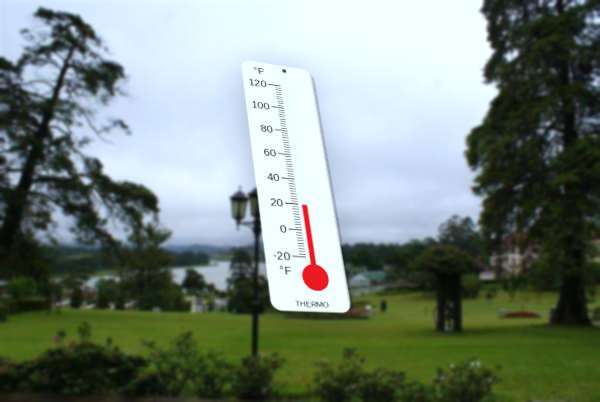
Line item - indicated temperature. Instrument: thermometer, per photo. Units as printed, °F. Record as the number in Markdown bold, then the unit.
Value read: **20** °F
